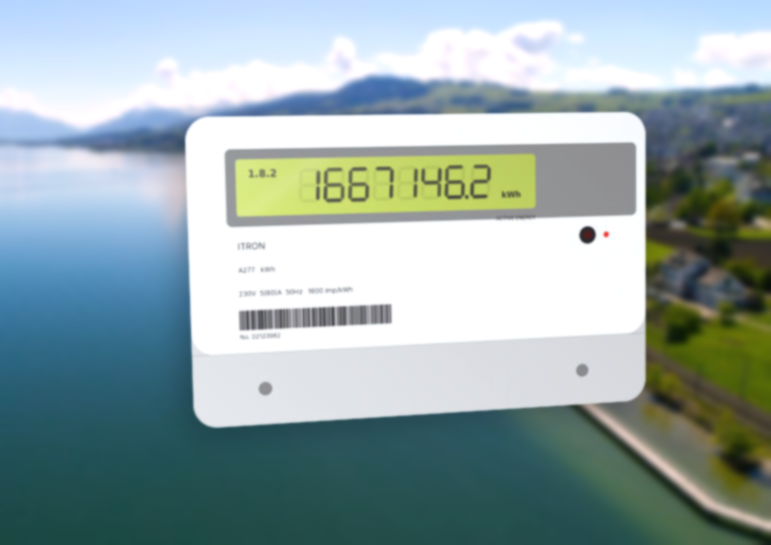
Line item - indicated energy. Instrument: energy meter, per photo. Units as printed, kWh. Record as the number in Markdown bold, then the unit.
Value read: **1667146.2** kWh
